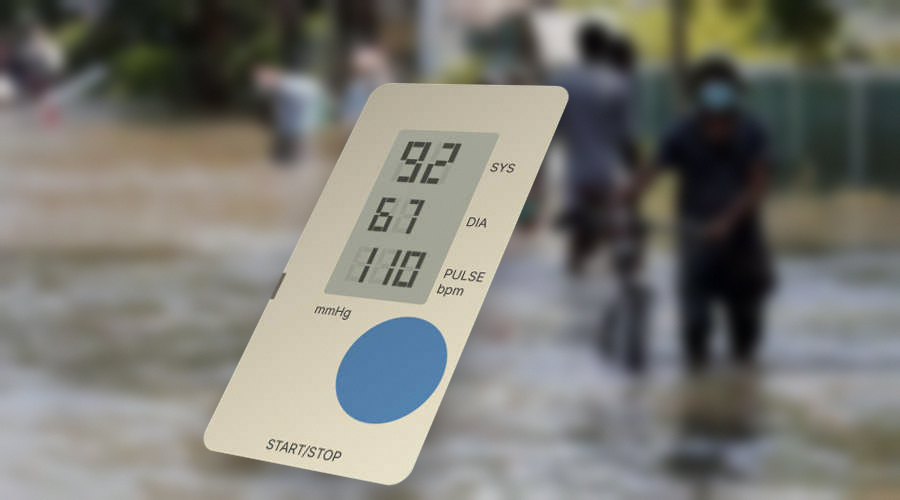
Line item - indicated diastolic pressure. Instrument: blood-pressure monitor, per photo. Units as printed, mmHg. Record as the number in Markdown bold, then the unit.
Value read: **67** mmHg
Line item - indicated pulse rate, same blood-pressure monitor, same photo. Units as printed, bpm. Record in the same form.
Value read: **110** bpm
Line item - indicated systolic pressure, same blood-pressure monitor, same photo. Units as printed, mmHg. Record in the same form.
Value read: **92** mmHg
